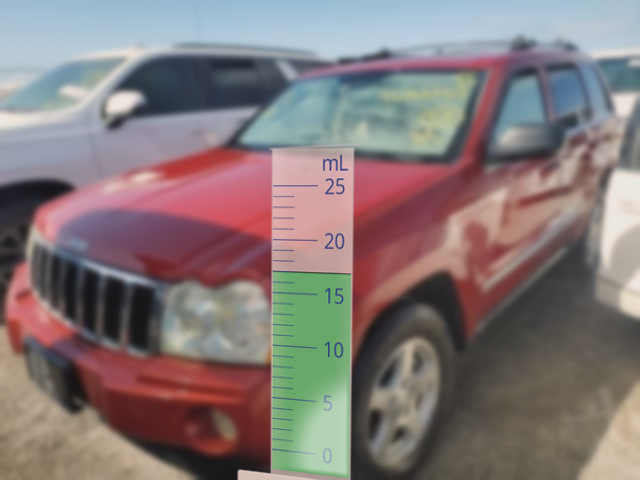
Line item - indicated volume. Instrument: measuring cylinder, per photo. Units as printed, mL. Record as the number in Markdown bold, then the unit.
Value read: **17** mL
